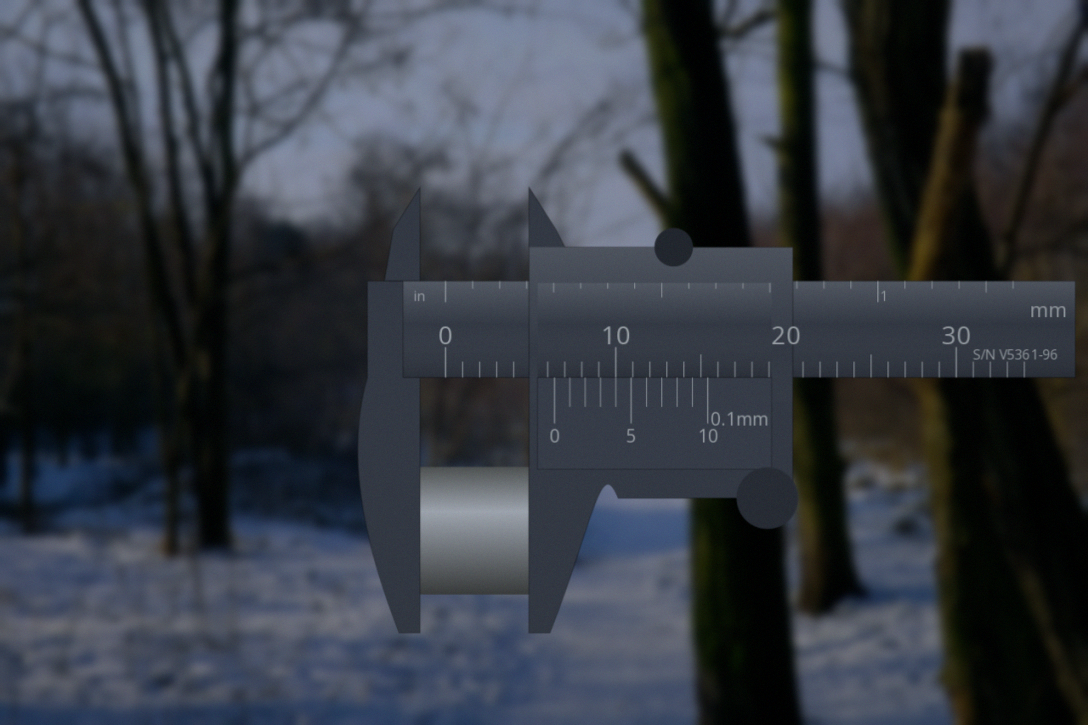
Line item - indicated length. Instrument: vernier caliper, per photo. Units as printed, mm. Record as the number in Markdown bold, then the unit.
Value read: **6.4** mm
